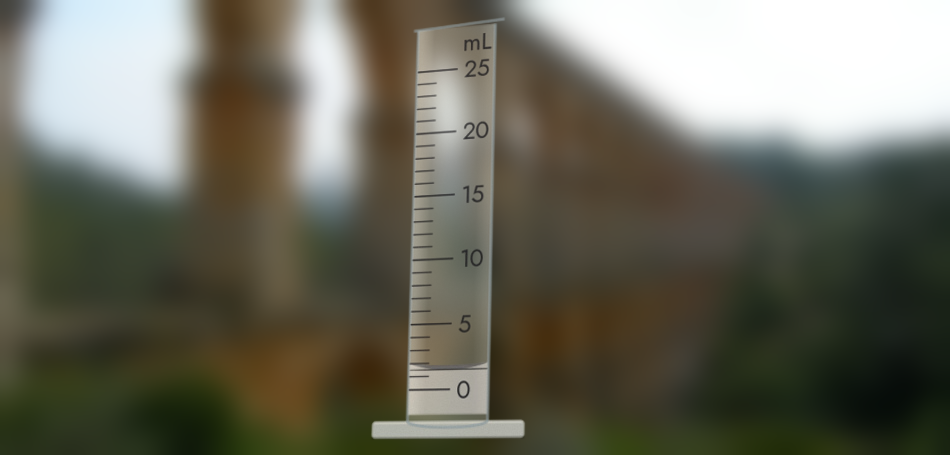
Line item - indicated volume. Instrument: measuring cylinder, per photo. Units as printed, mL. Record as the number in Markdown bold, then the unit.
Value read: **1.5** mL
